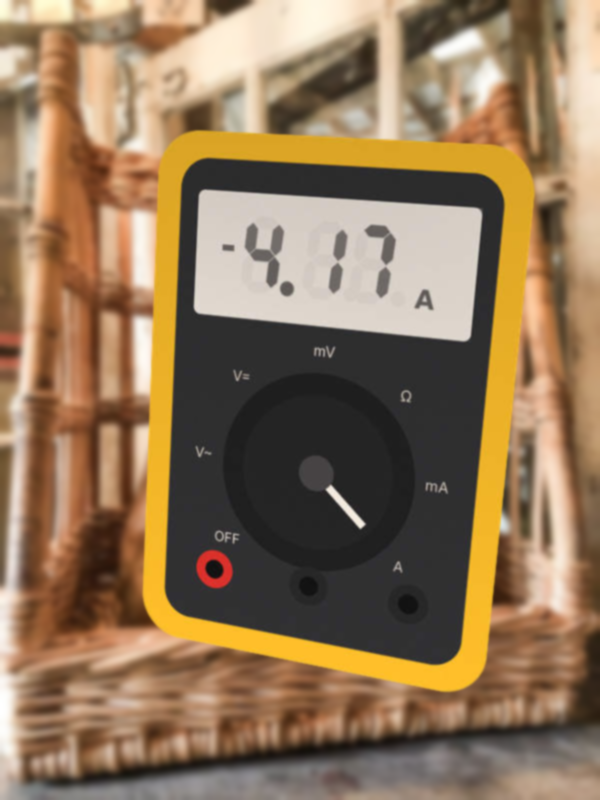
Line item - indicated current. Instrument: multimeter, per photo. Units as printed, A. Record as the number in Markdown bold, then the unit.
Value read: **-4.17** A
